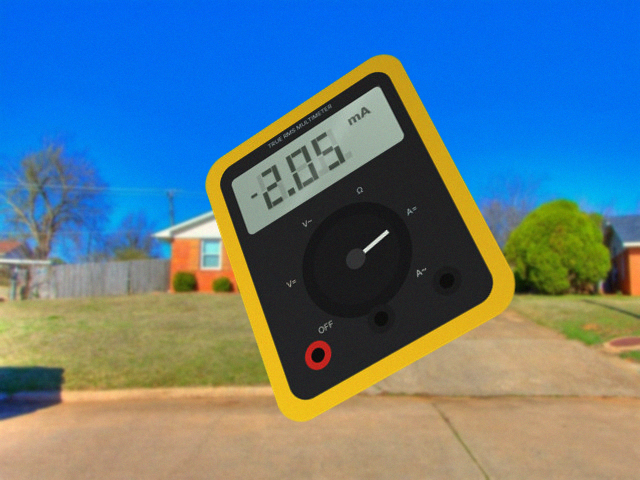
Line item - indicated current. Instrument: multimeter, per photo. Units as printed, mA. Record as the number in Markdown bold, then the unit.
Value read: **-2.05** mA
